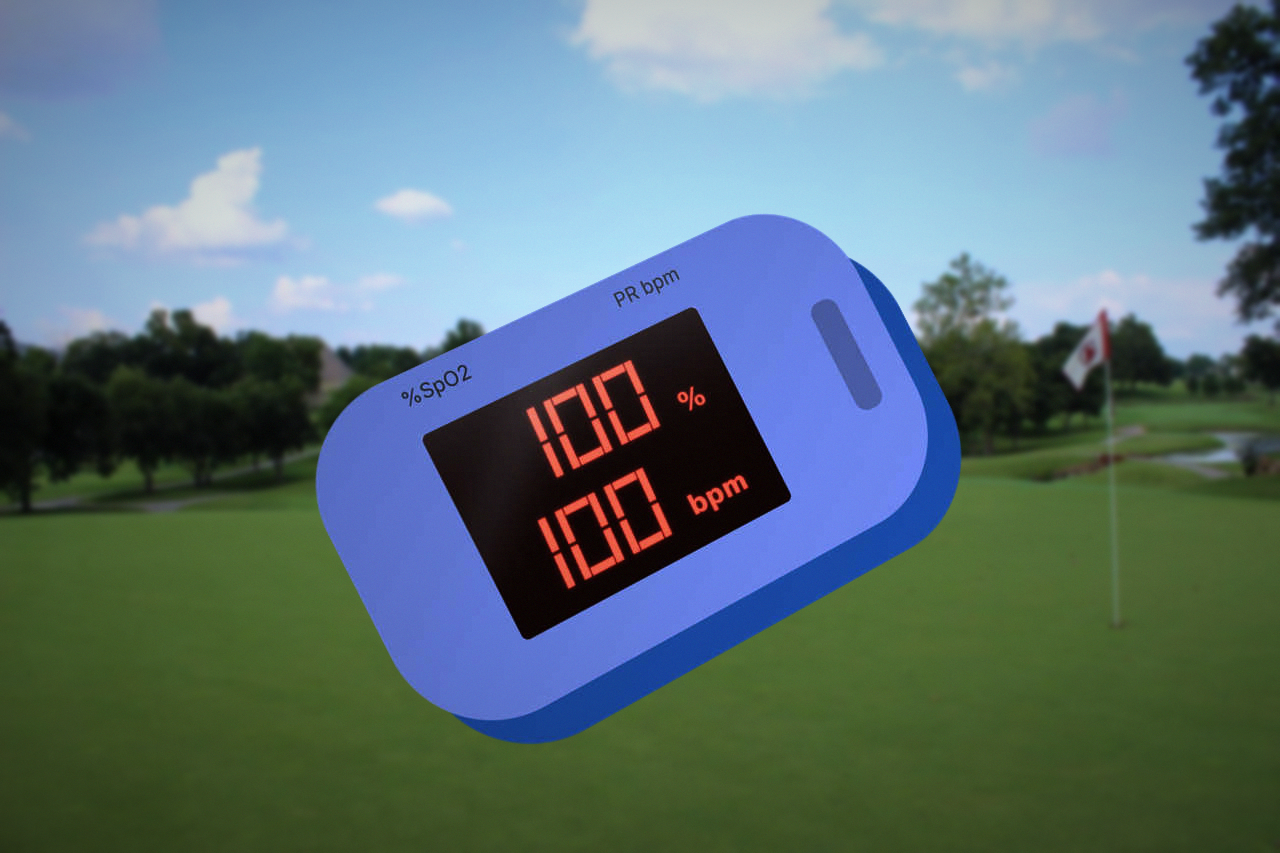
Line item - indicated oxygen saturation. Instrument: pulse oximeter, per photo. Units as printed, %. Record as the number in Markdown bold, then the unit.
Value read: **100** %
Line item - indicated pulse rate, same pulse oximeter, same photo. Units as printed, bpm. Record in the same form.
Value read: **100** bpm
